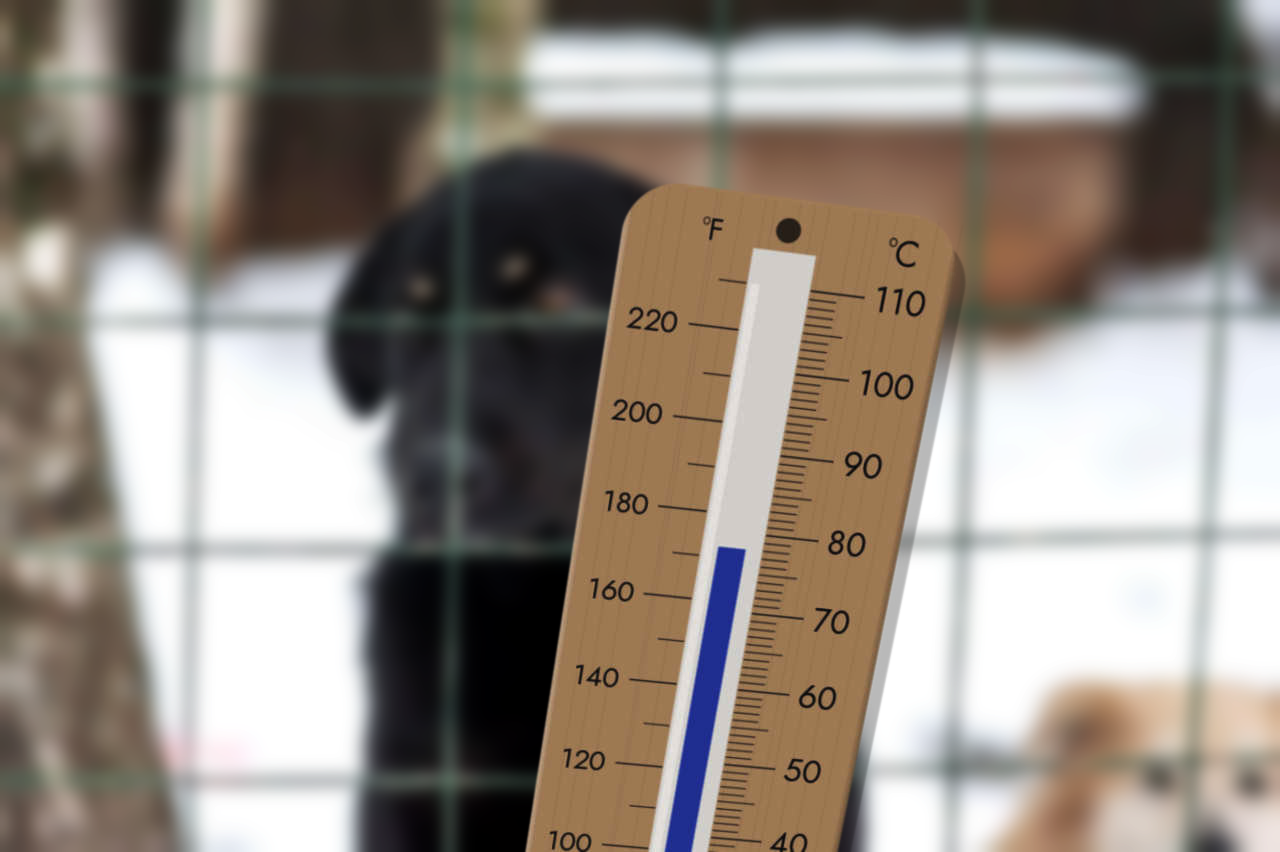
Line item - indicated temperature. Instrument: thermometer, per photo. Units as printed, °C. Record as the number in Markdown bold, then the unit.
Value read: **78** °C
